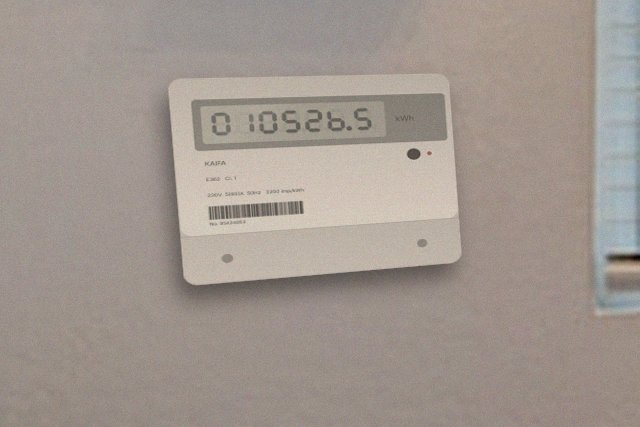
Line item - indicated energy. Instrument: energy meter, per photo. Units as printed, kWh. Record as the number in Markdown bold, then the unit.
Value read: **10526.5** kWh
